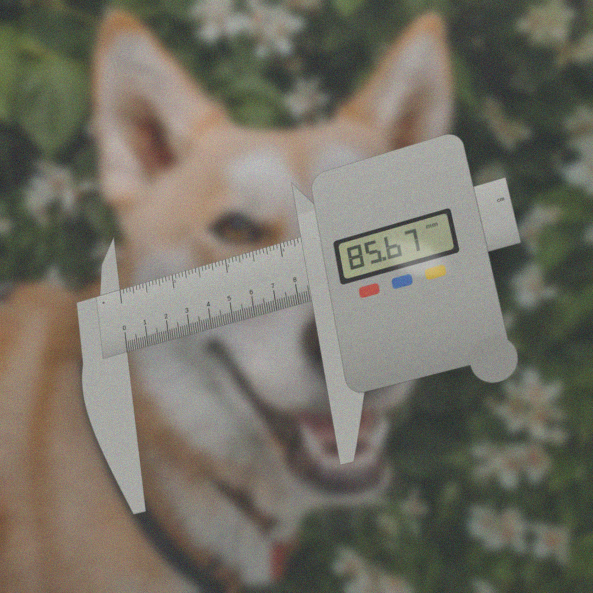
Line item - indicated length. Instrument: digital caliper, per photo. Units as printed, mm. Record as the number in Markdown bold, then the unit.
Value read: **85.67** mm
